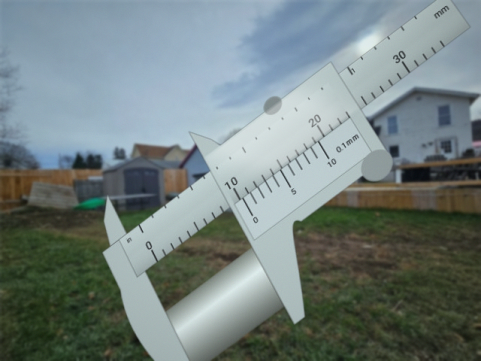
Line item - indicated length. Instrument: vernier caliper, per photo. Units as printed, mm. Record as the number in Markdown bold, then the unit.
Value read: **10.3** mm
